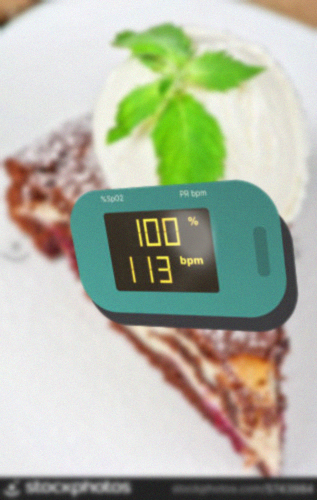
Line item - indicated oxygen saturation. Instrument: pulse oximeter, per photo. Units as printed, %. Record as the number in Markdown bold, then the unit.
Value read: **100** %
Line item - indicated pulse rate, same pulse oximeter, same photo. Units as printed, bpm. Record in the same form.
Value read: **113** bpm
